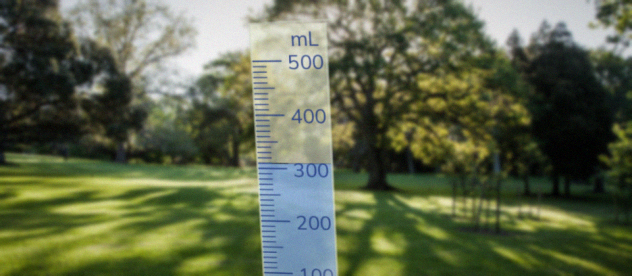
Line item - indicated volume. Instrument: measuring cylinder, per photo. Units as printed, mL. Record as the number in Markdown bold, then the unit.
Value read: **310** mL
